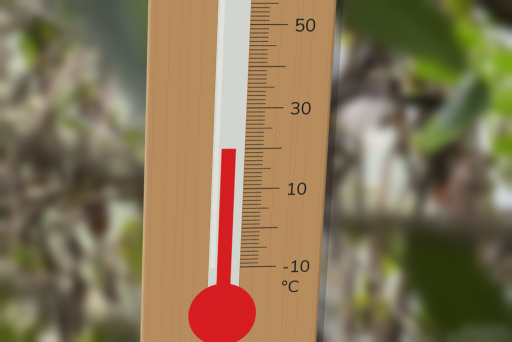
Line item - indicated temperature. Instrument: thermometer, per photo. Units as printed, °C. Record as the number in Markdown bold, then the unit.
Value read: **20** °C
